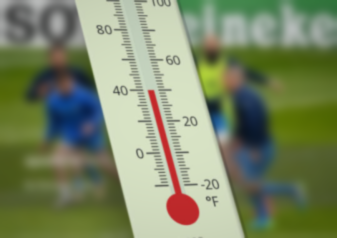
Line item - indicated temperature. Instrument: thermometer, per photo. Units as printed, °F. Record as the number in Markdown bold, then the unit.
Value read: **40** °F
